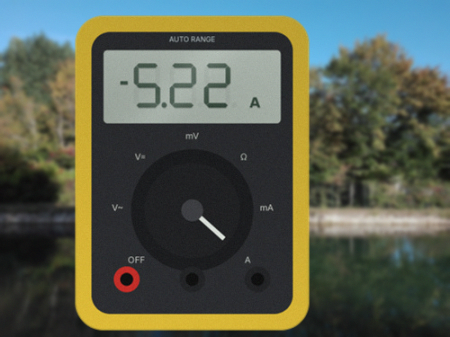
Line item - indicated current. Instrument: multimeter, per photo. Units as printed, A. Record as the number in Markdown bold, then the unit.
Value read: **-5.22** A
